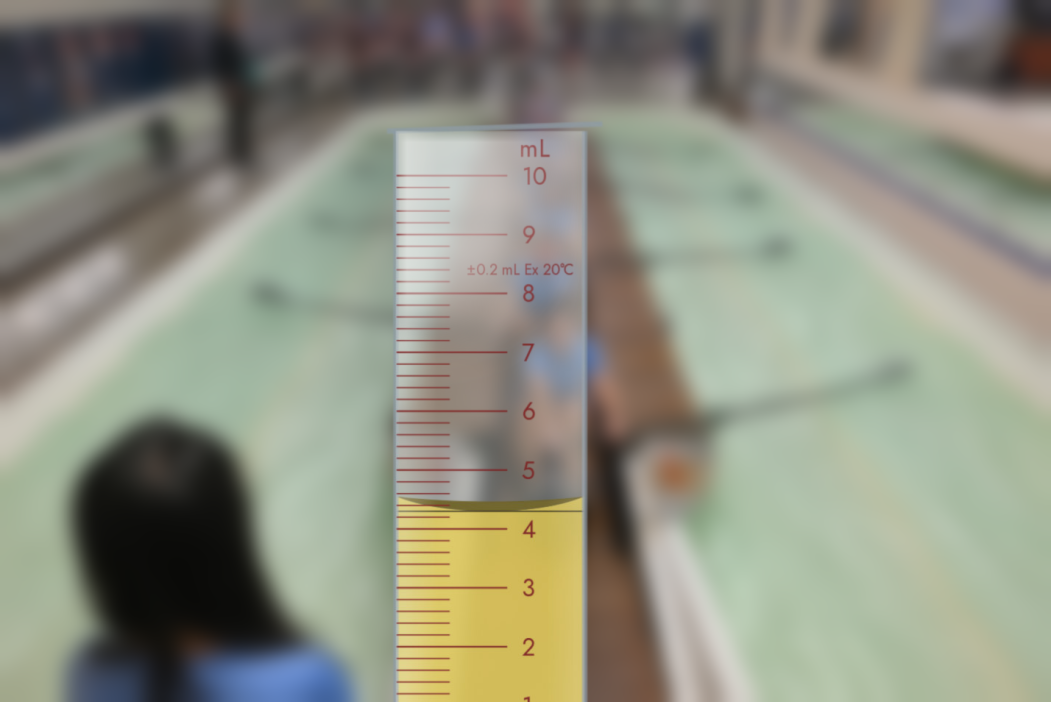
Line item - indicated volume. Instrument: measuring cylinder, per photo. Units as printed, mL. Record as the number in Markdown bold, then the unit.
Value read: **4.3** mL
